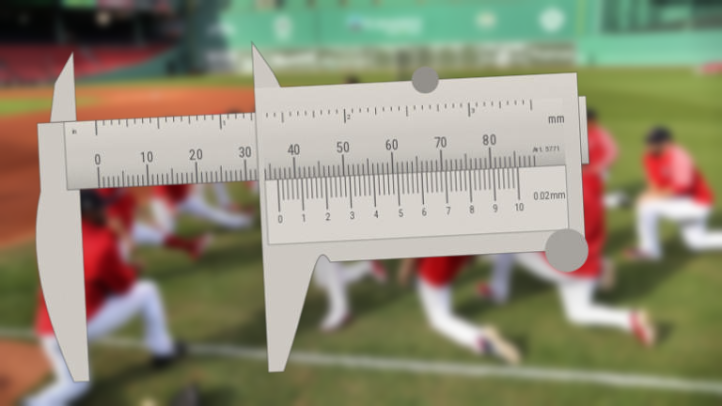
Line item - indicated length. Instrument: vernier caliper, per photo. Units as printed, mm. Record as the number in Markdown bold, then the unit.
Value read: **36.5** mm
